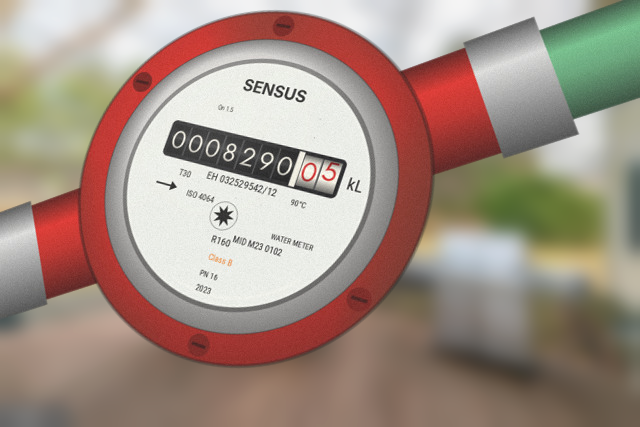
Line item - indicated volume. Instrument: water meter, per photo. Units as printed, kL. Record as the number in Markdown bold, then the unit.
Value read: **8290.05** kL
